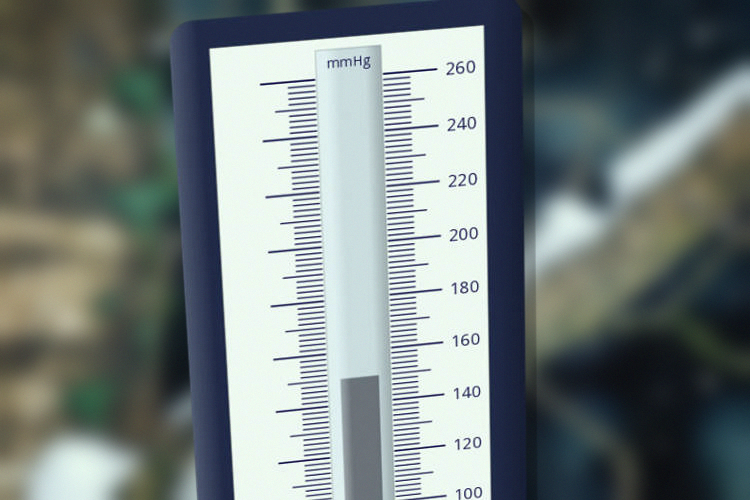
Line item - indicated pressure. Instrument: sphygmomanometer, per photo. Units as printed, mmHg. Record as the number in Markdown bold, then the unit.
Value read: **150** mmHg
